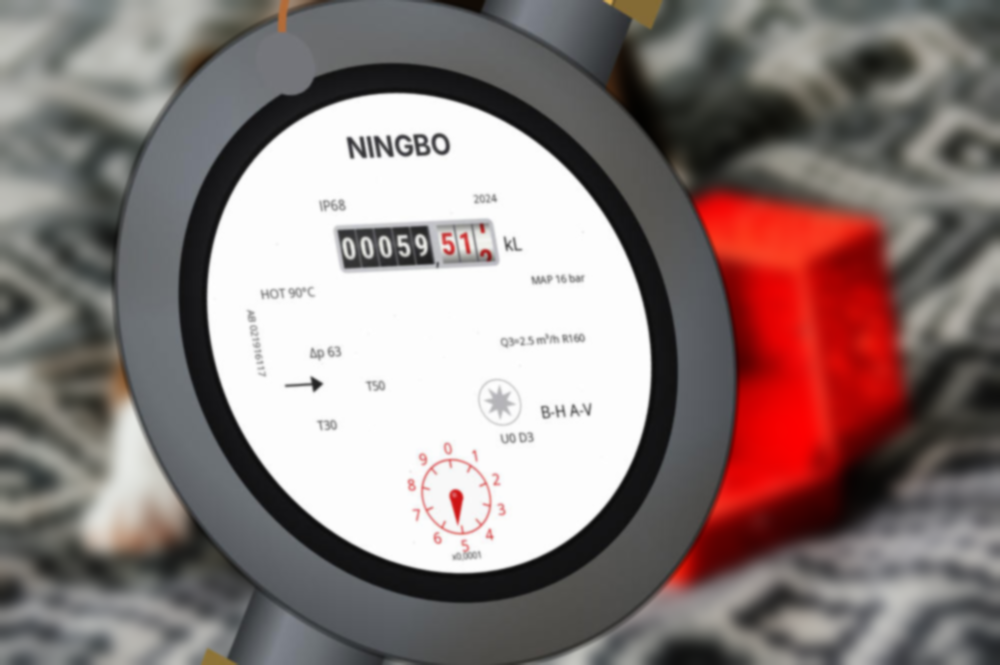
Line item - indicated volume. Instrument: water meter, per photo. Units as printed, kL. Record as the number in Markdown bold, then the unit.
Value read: **59.5115** kL
